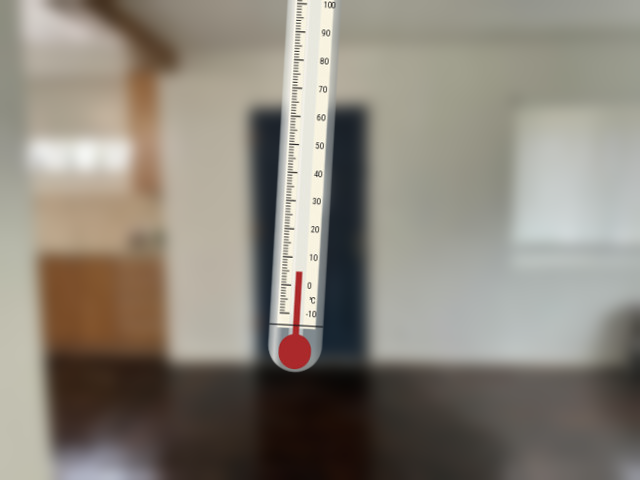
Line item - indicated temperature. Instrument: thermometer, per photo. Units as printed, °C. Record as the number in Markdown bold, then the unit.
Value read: **5** °C
